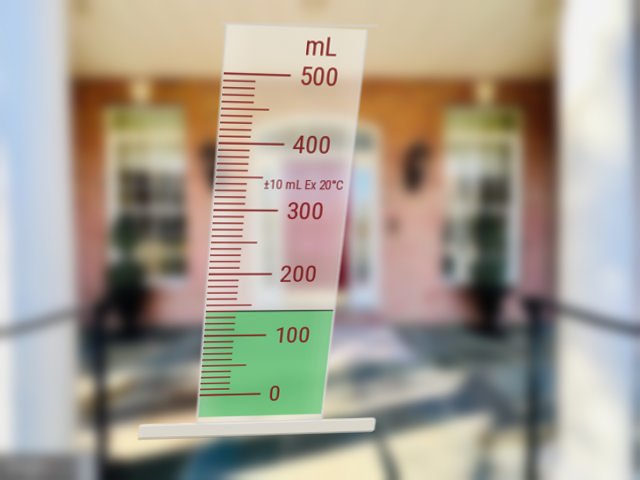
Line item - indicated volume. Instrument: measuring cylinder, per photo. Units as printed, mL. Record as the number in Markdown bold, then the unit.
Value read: **140** mL
